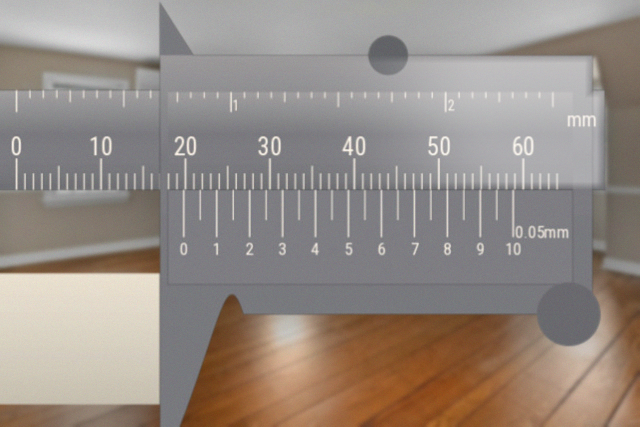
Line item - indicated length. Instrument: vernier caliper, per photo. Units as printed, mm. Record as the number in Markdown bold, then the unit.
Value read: **19.8** mm
